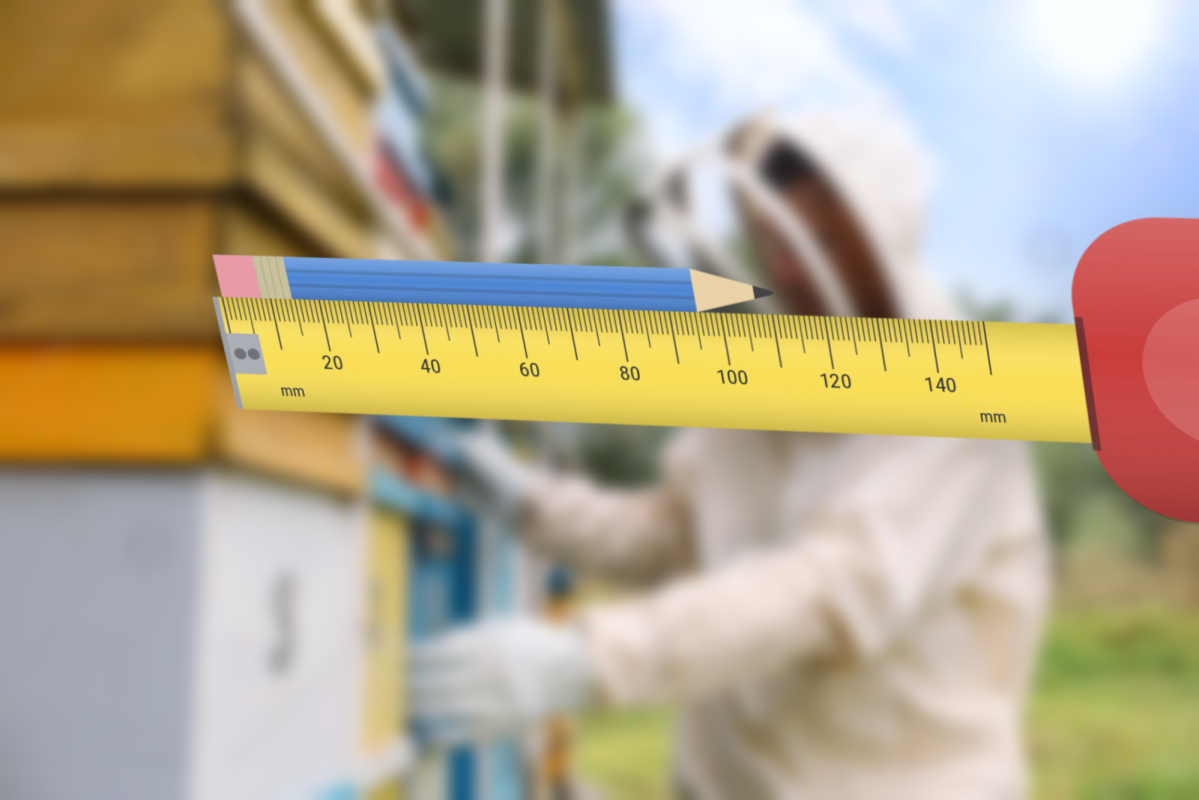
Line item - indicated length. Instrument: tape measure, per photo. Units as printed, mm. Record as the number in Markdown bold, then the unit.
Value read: **111** mm
